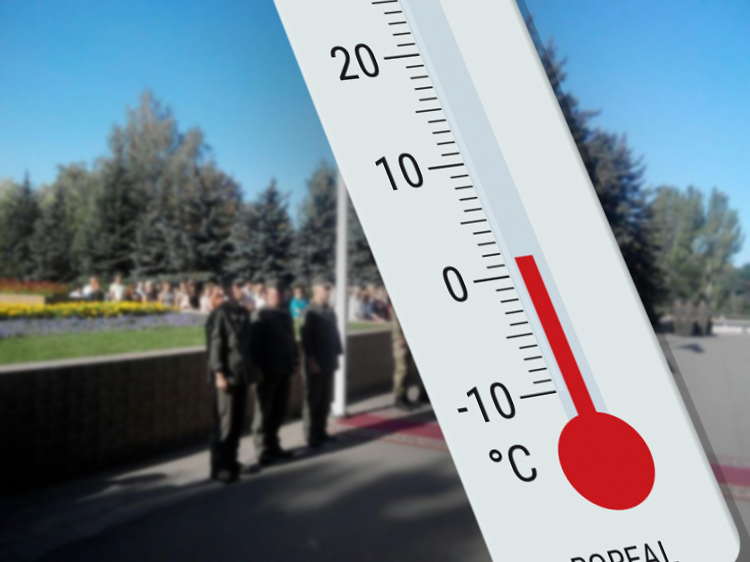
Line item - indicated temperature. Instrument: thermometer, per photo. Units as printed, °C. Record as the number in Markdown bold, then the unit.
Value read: **1.5** °C
